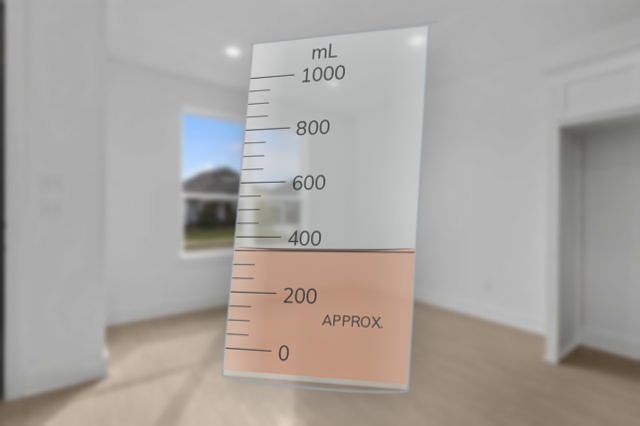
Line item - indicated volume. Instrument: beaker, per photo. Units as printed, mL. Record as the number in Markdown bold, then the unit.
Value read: **350** mL
